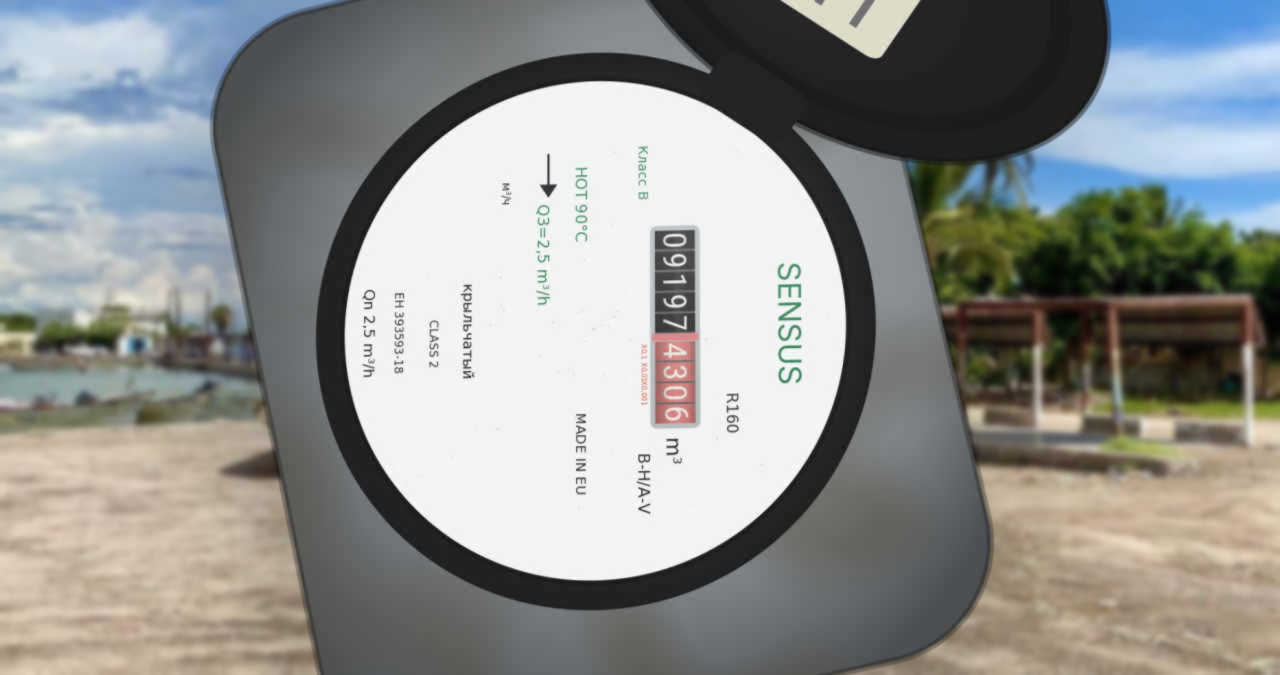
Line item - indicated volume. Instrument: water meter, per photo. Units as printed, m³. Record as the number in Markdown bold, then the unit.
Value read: **9197.4306** m³
